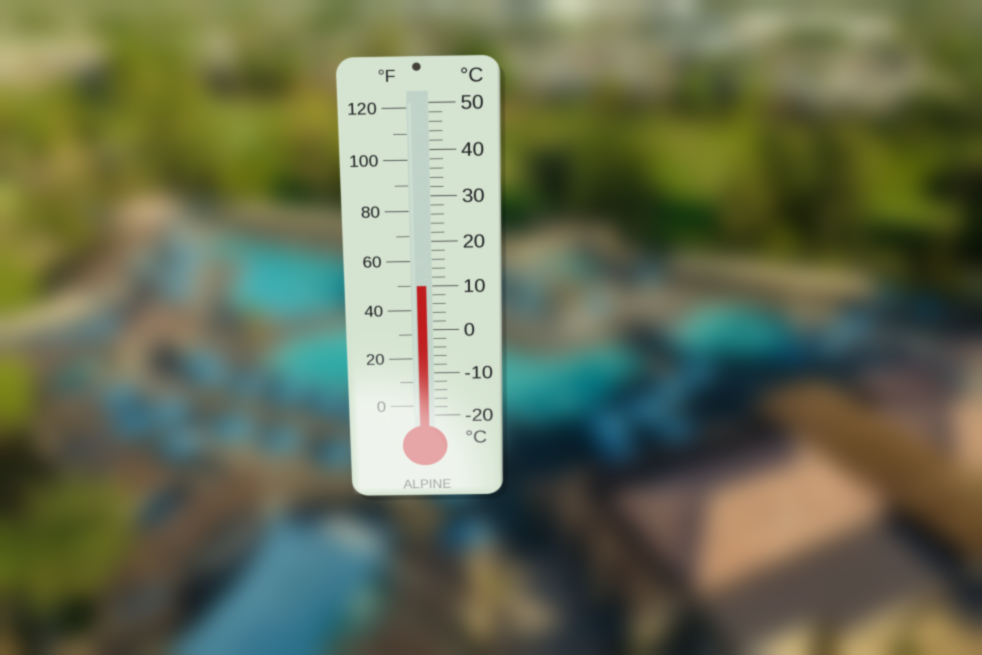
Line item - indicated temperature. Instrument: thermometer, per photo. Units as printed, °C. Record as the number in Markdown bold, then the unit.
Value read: **10** °C
